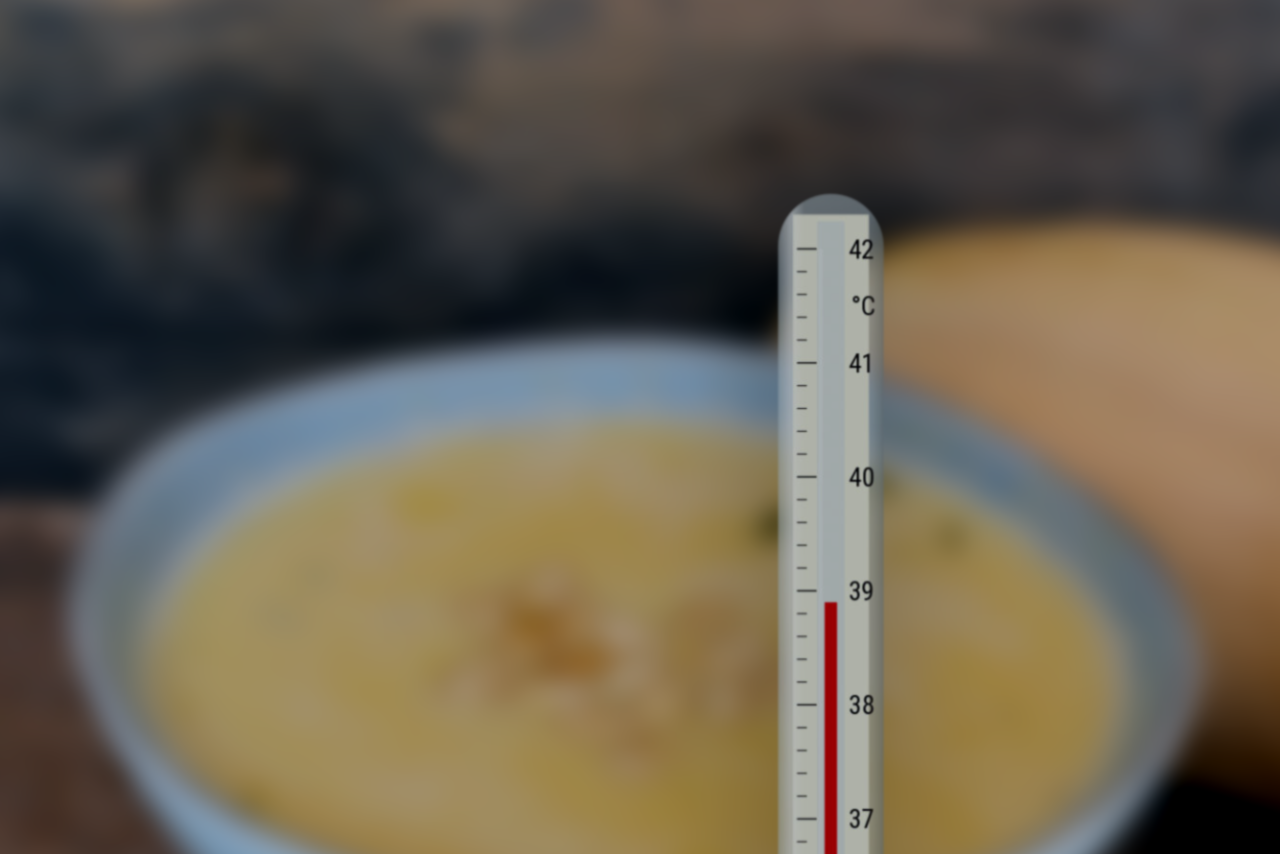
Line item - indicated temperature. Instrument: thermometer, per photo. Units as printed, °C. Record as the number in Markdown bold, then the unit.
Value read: **38.9** °C
